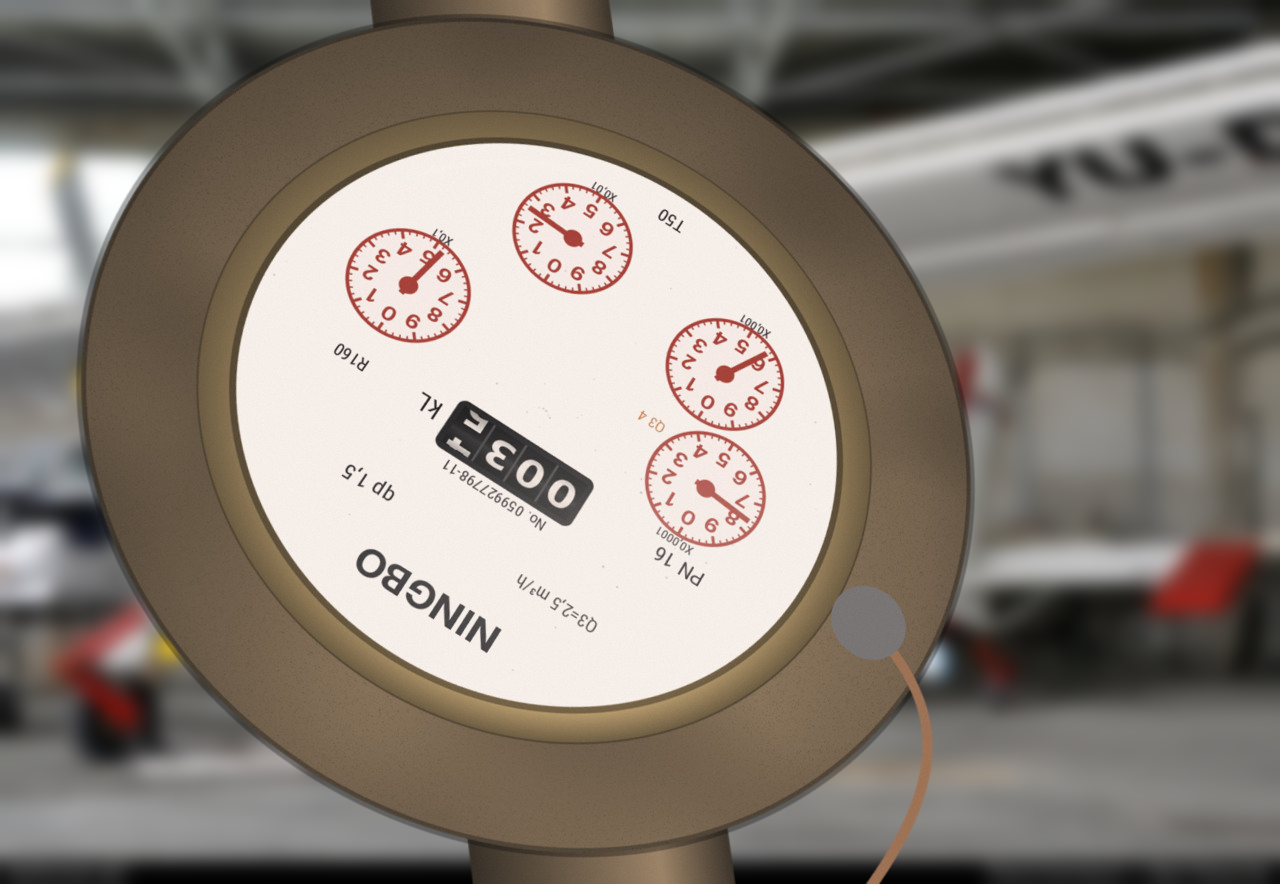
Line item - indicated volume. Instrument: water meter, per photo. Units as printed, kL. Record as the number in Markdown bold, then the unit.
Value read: **34.5257** kL
